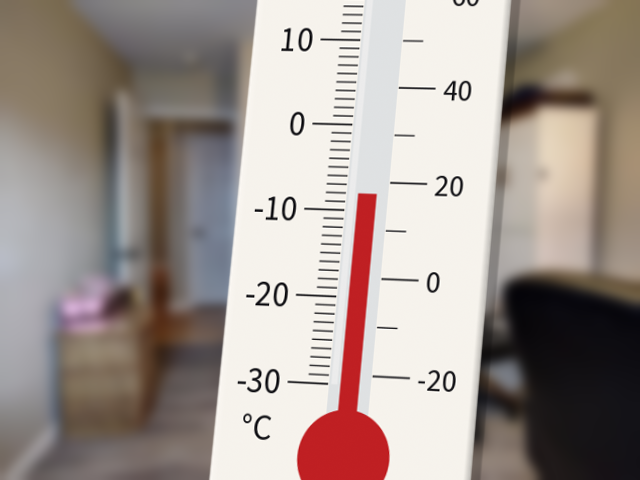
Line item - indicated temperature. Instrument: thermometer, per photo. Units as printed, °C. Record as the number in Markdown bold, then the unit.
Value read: **-8** °C
